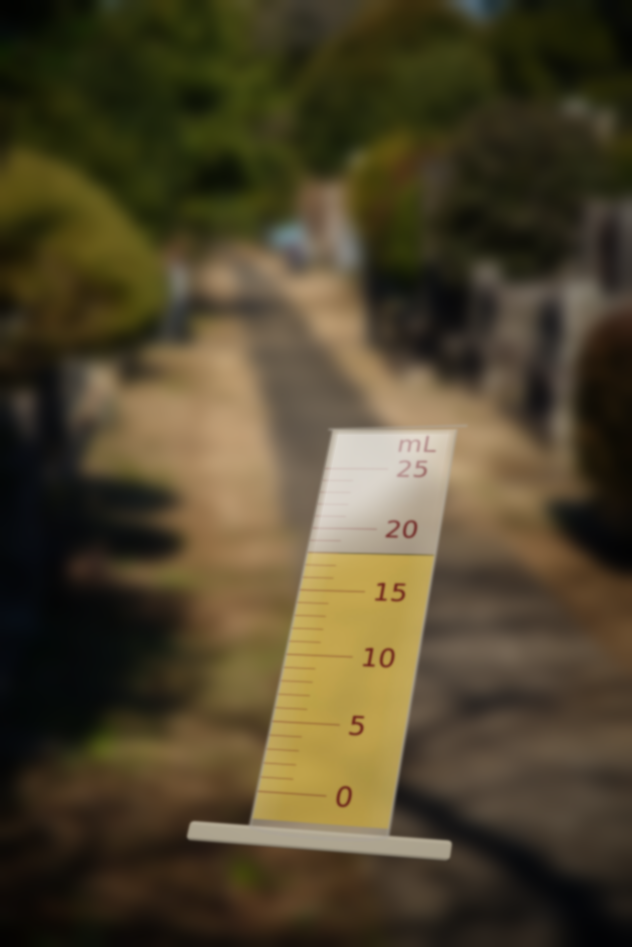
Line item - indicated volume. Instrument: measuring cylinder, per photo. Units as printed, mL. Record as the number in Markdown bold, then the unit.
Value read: **18** mL
